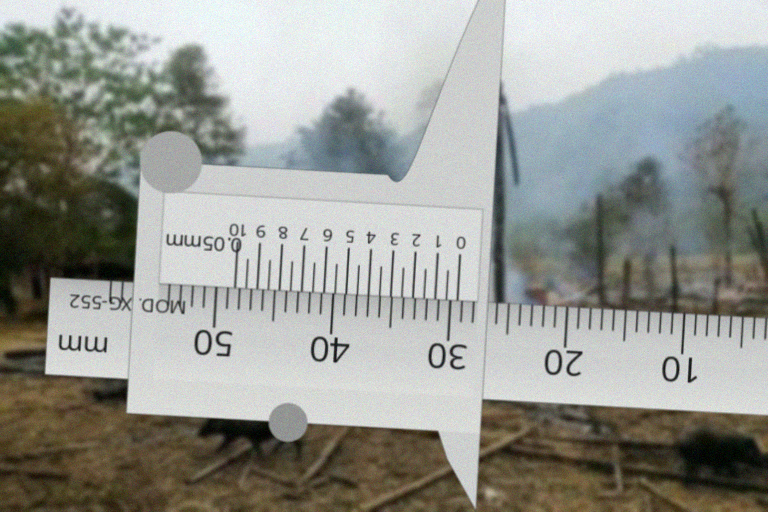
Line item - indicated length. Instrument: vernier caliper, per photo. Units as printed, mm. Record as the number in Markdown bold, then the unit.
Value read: **29.4** mm
